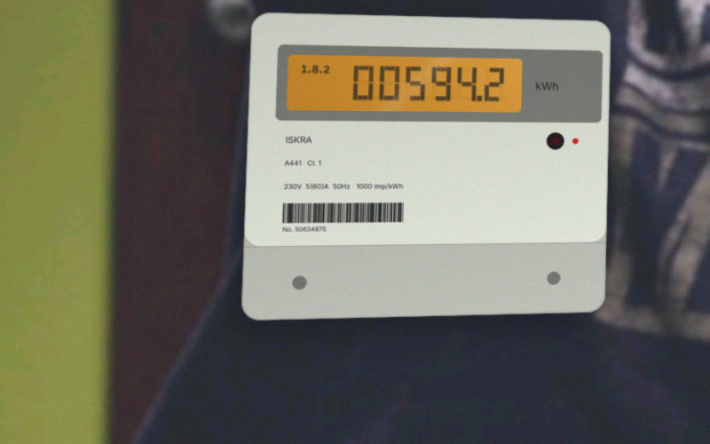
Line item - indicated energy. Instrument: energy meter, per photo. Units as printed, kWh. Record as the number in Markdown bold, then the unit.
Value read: **594.2** kWh
